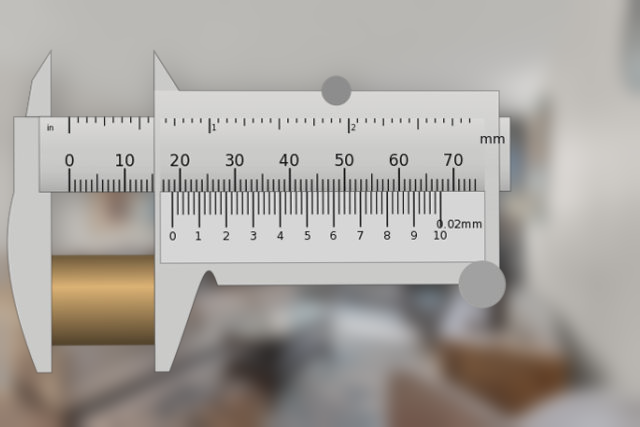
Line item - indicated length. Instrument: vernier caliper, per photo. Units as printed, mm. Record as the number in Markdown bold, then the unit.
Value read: **18.6** mm
